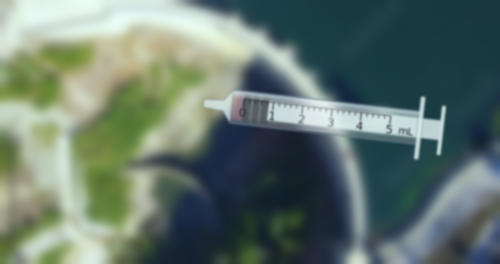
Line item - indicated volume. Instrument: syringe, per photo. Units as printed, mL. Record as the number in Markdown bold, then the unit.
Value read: **0** mL
